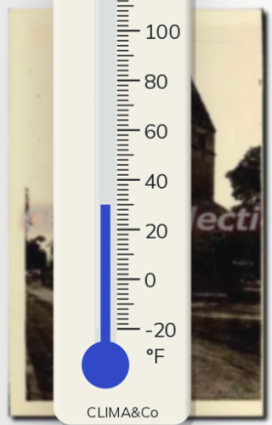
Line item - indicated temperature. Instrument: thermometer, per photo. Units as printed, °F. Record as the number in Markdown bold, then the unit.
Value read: **30** °F
